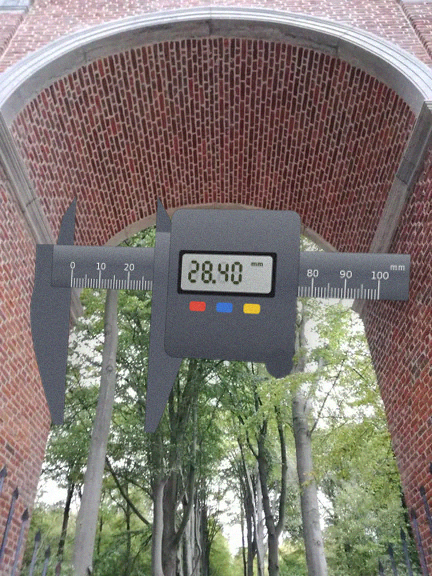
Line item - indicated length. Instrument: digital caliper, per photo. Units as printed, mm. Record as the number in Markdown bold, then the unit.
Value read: **28.40** mm
